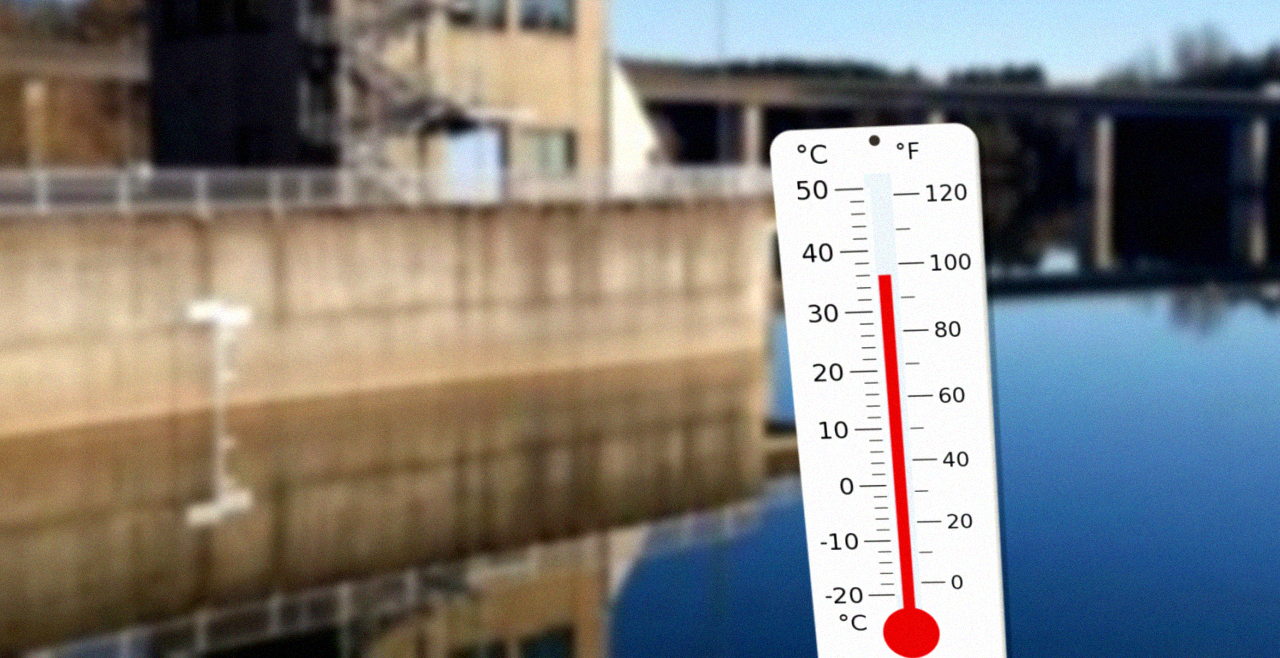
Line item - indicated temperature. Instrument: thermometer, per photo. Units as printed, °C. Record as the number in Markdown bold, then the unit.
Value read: **36** °C
